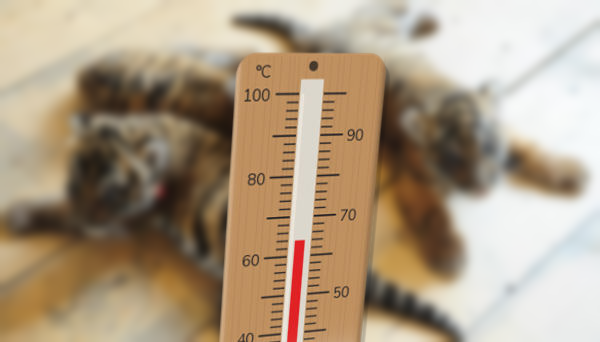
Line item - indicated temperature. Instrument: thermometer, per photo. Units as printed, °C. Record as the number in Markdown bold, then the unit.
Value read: **64** °C
